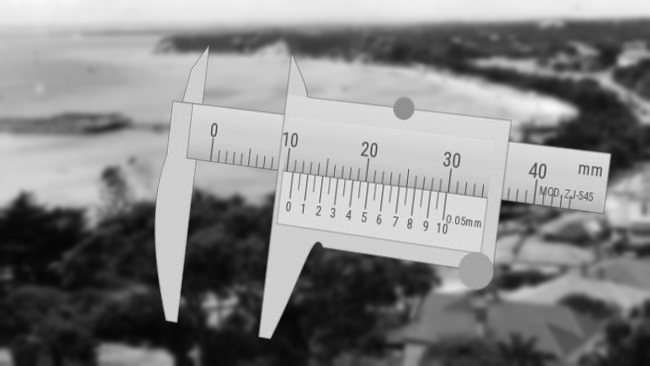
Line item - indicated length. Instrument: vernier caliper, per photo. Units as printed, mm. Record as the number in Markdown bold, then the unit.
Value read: **10.8** mm
